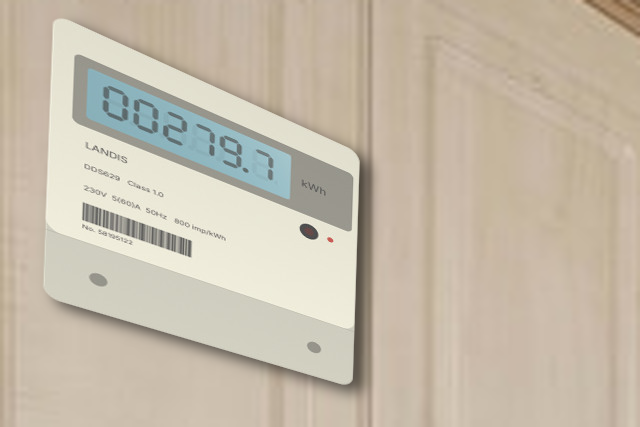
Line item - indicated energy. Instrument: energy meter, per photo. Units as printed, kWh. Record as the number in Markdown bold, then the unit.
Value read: **279.7** kWh
